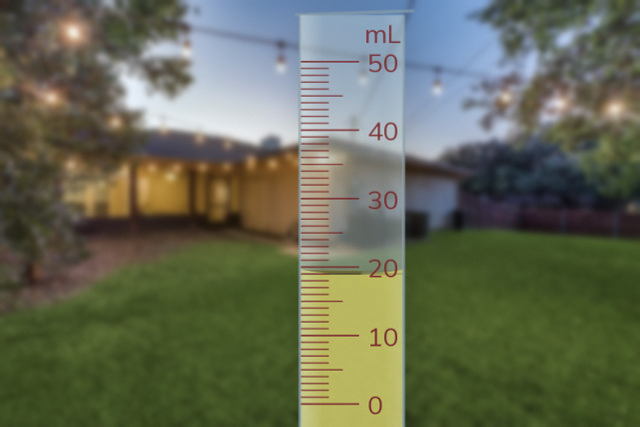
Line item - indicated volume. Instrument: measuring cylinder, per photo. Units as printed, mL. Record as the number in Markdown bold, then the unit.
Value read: **19** mL
